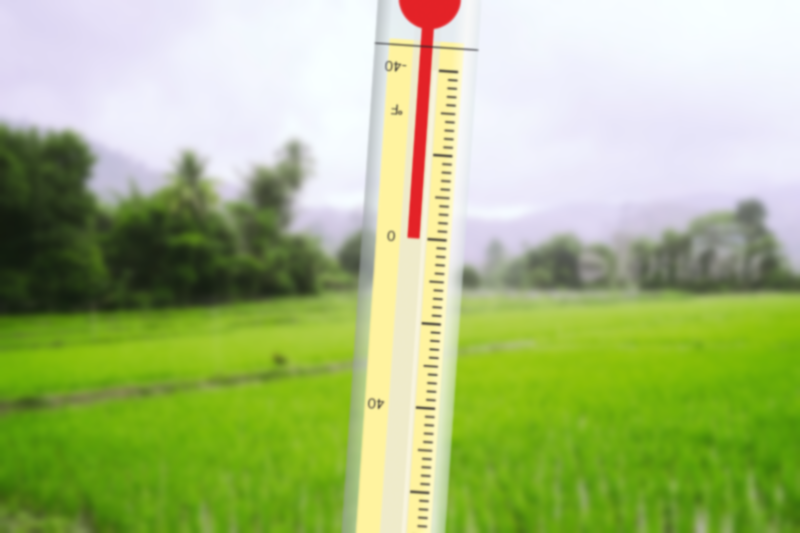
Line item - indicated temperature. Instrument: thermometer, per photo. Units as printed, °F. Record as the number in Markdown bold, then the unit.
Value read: **0** °F
